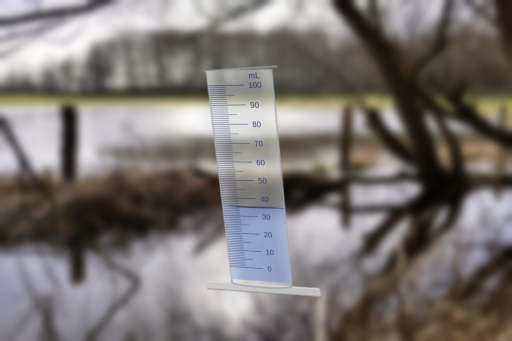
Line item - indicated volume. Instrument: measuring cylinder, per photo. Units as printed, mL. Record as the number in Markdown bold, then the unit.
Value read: **35** mL
